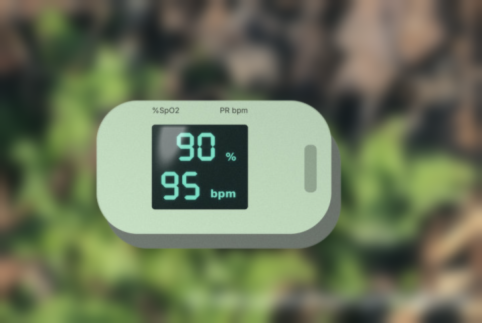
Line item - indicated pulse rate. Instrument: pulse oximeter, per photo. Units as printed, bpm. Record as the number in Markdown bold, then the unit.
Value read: **95** bpm
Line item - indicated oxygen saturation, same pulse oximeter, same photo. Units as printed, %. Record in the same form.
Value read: **90** %
